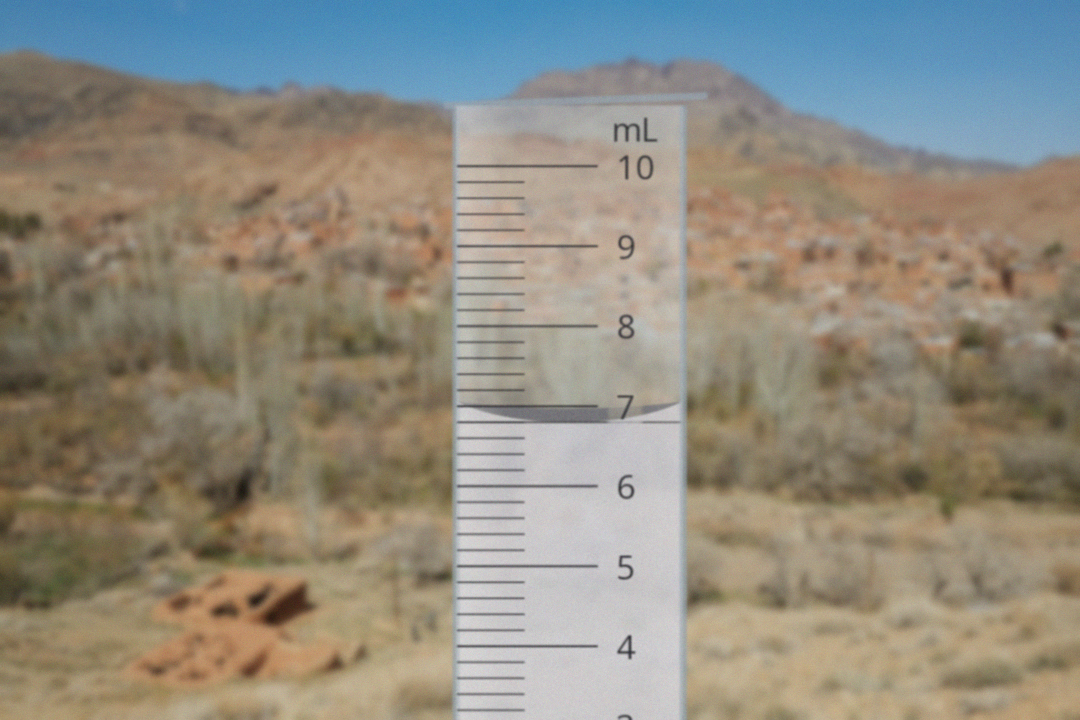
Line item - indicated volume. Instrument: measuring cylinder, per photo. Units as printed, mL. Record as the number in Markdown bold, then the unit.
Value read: **6.8** mL
